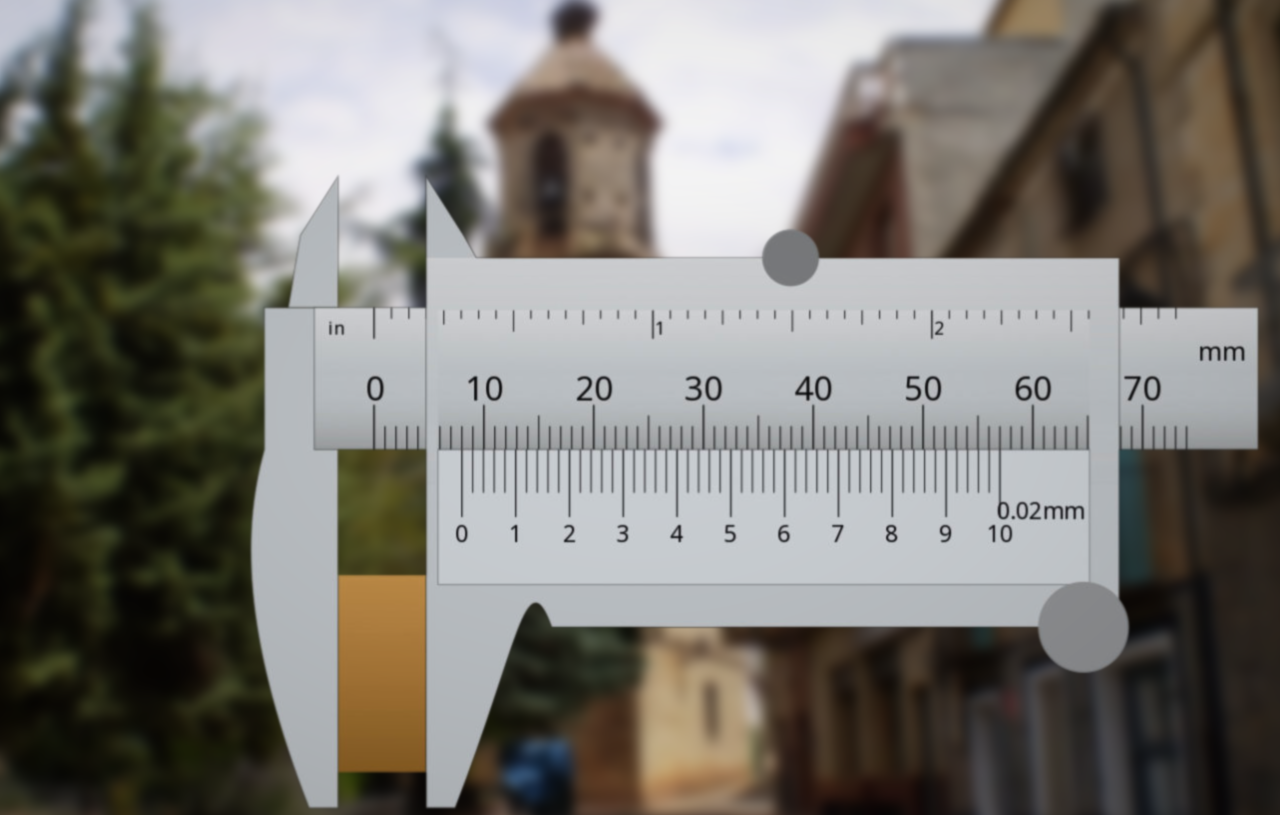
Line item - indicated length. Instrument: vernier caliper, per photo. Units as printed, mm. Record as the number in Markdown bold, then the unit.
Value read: **8.0** mm
